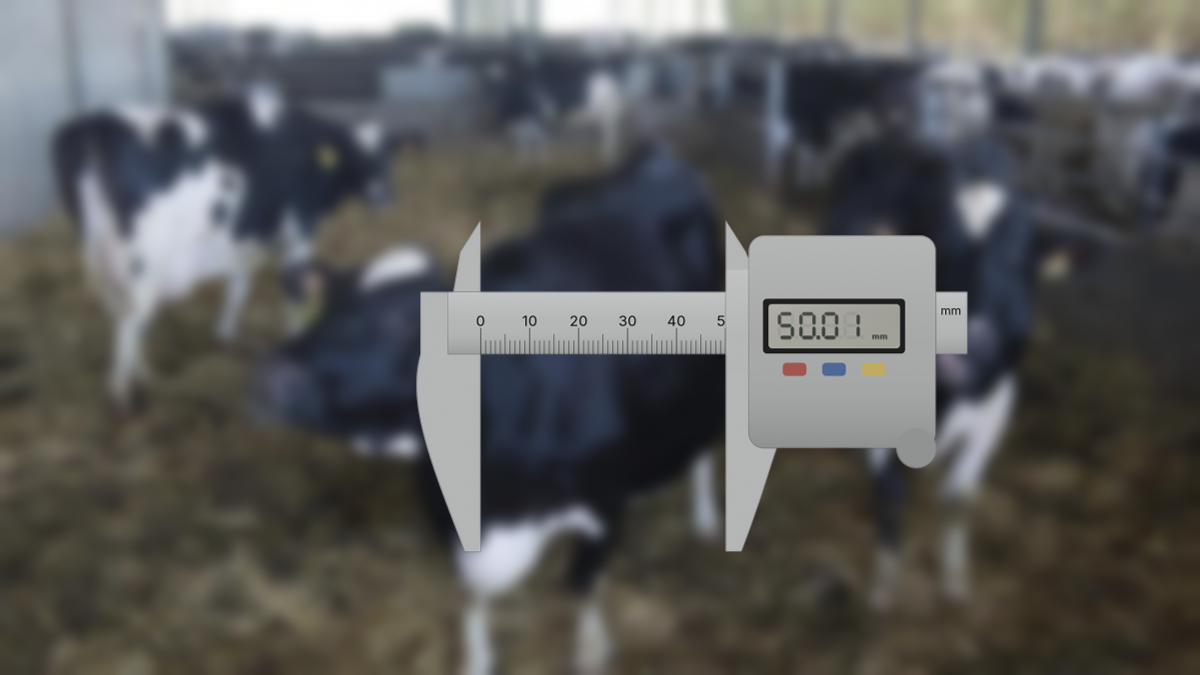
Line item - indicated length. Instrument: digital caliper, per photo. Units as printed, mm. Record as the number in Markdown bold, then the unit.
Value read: **50.01** mm
